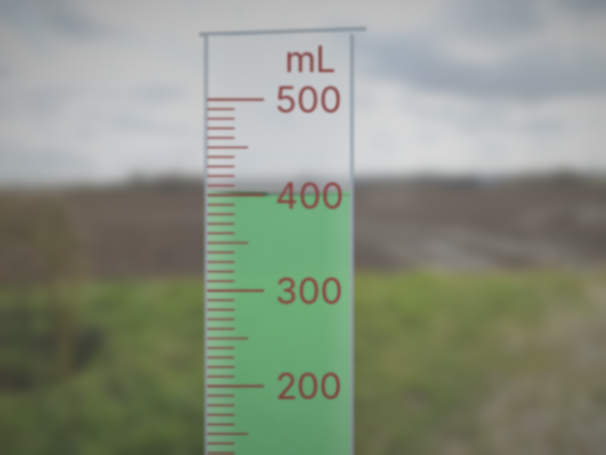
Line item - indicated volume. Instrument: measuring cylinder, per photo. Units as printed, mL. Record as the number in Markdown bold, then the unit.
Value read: **400** mL
